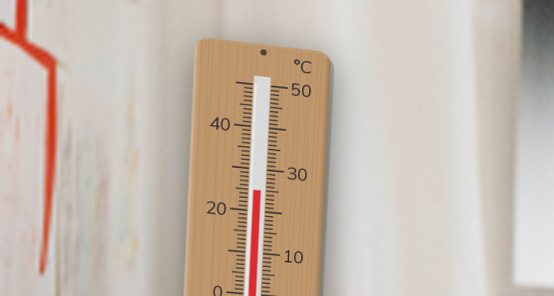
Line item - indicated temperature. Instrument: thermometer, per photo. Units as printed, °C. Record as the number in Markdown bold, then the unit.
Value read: **25** °C
